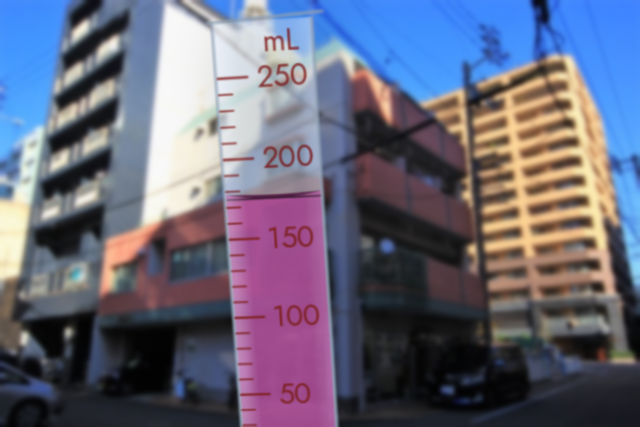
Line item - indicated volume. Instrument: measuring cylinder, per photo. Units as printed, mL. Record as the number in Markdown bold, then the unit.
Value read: **175** mL
